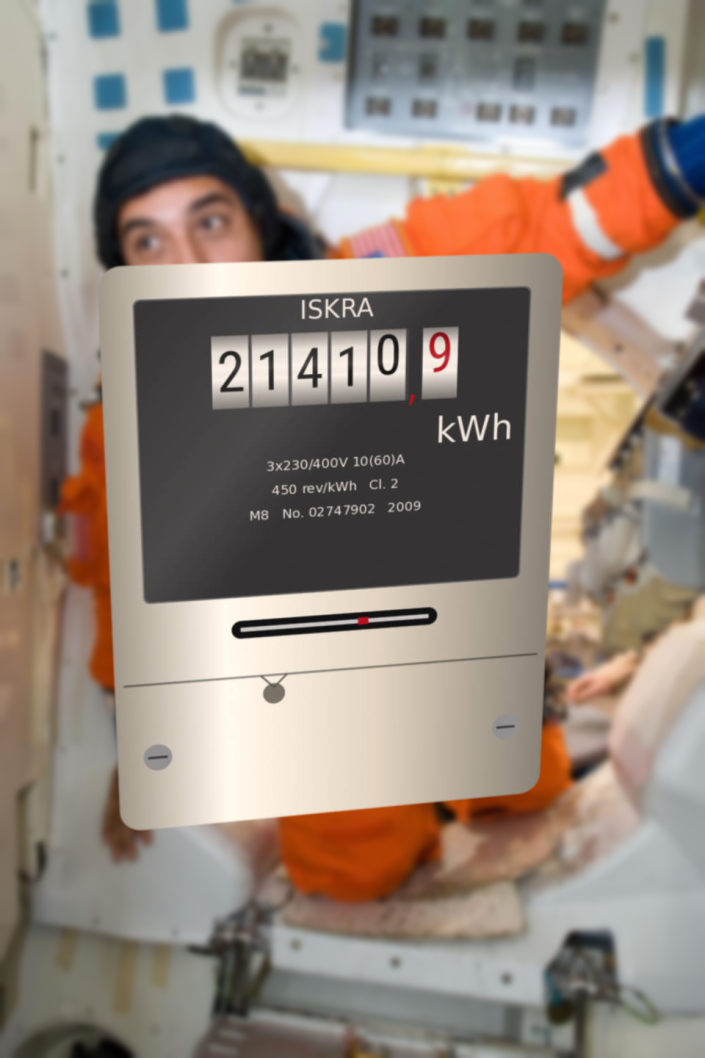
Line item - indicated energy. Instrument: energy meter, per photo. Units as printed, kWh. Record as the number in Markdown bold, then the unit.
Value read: **21410.9** kWh
